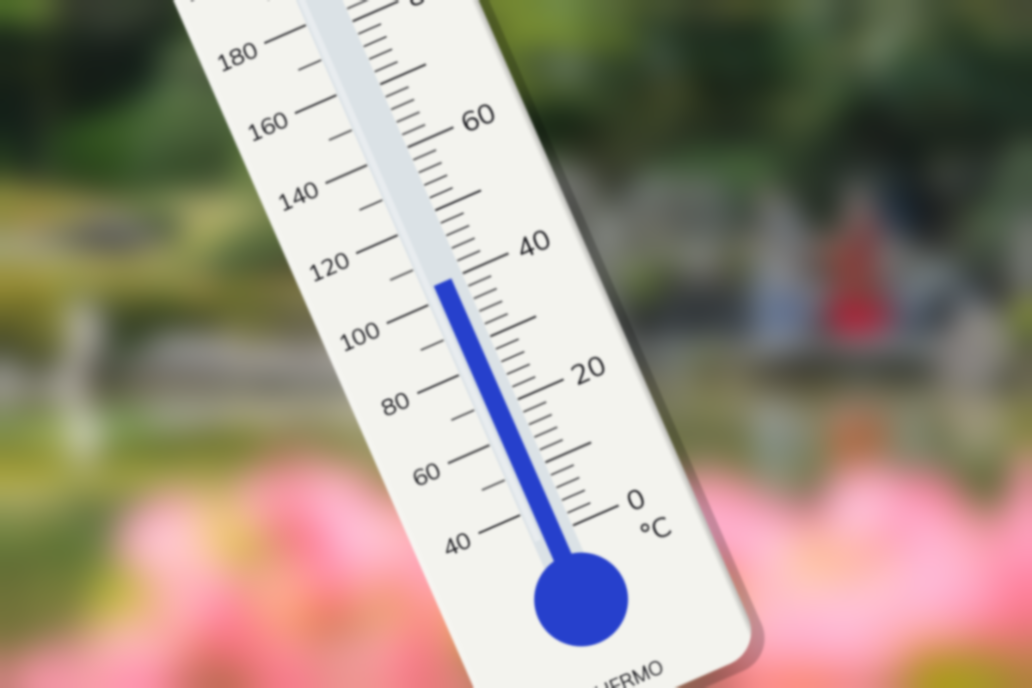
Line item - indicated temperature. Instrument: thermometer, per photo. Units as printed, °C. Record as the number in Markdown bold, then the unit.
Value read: **40** °C
